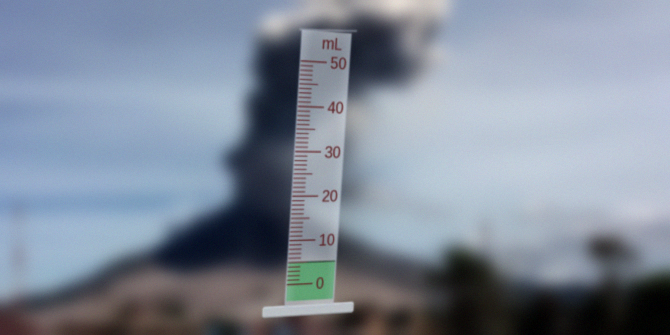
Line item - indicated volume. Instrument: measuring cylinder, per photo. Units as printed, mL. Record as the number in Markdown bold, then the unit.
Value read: **5** mL
